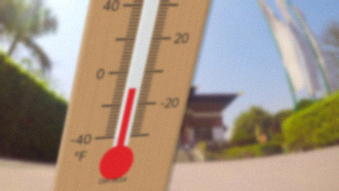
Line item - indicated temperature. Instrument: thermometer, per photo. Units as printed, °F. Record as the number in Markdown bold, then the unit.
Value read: **-10** °F
